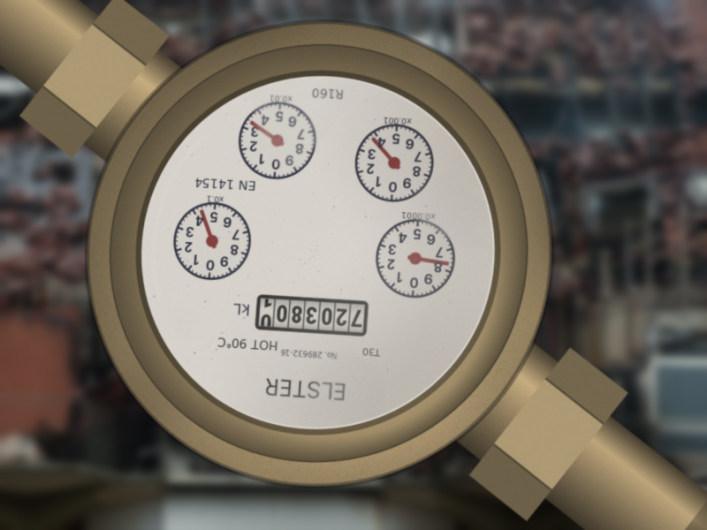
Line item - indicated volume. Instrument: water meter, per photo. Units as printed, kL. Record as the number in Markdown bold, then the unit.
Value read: **7203800.4337** kL
